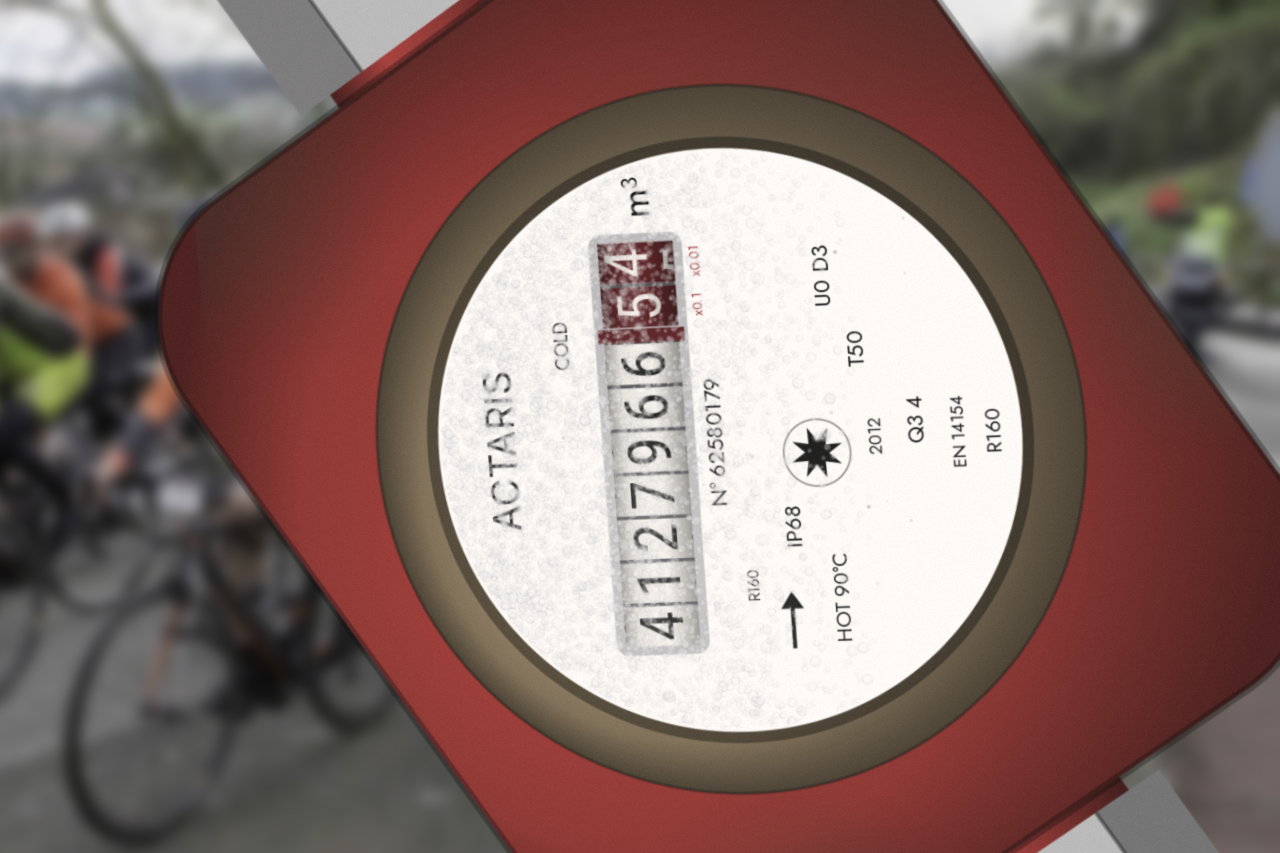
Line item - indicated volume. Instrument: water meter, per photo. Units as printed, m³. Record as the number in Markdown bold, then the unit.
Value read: **4127966.54** m³
